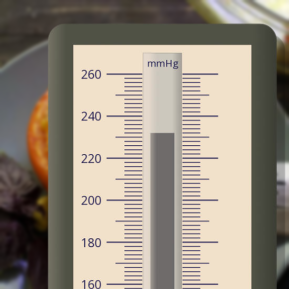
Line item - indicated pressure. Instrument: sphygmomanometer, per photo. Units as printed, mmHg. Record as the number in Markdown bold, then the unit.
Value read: **232** mmHg
